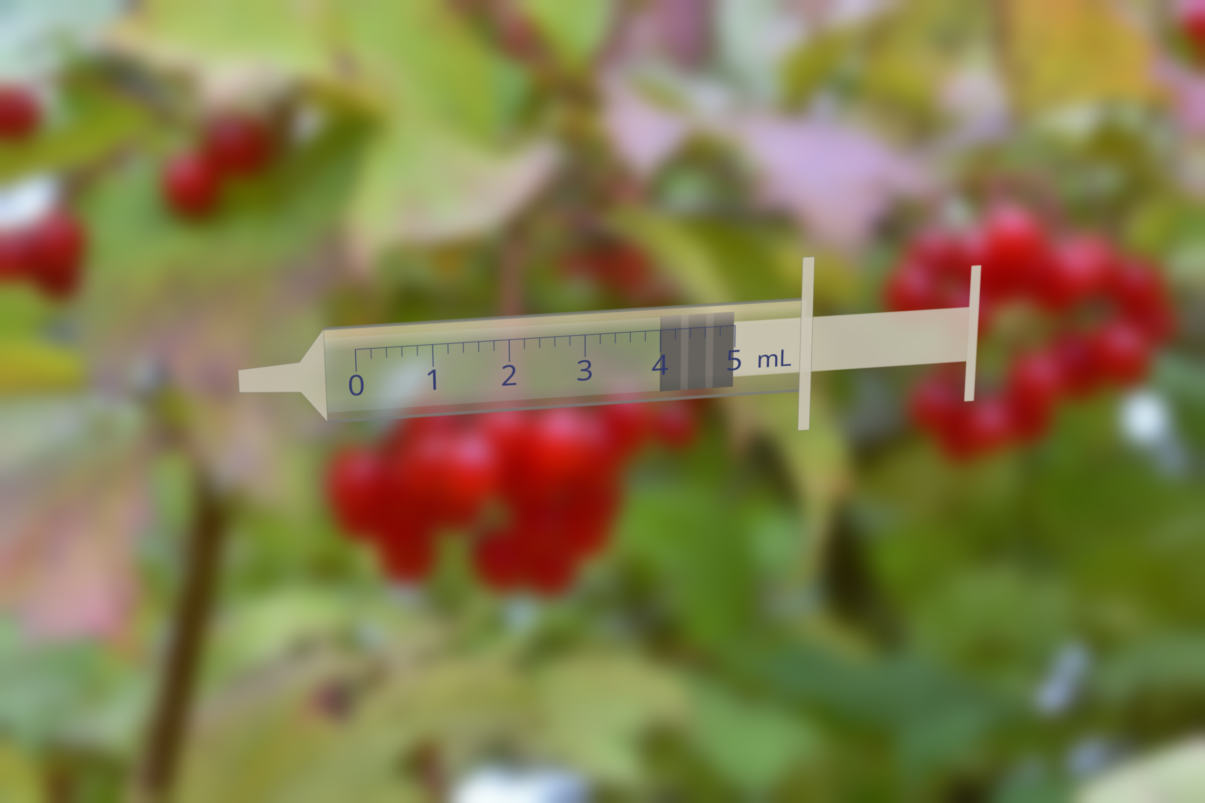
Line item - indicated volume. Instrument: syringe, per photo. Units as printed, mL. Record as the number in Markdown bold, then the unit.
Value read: **4** mL
